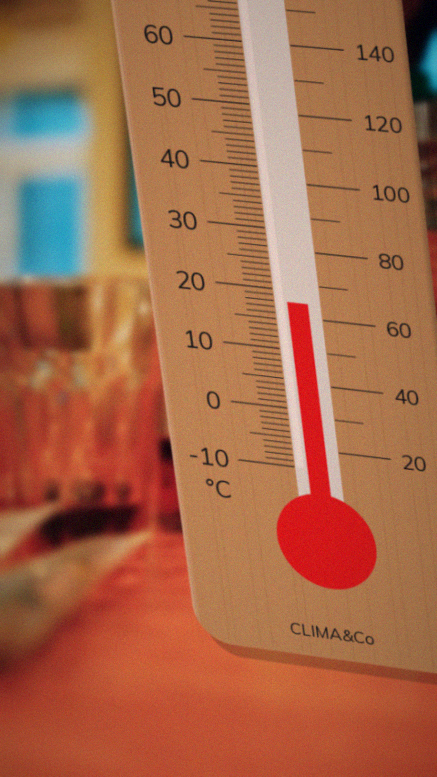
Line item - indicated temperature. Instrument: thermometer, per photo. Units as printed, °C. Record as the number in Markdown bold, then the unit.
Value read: **18** °C
